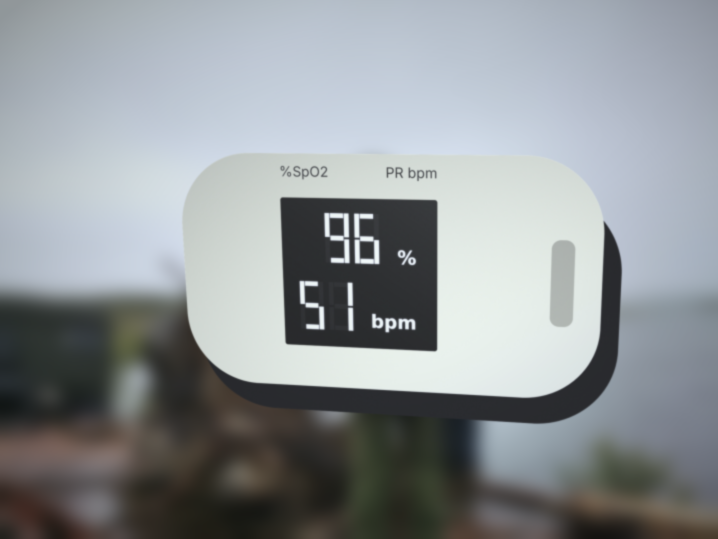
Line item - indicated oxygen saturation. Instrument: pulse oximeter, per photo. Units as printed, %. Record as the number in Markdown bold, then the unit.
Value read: **96** %
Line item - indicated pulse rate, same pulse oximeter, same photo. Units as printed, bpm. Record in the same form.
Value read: **51** bpm
